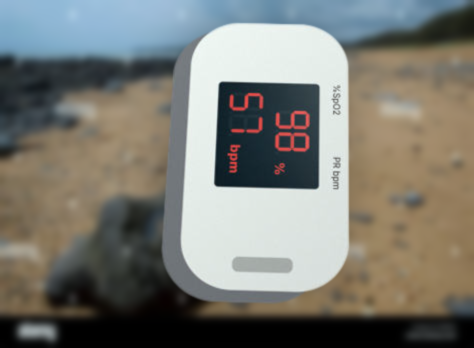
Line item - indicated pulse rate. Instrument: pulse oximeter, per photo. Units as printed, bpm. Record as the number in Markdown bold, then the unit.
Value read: **57** bpm
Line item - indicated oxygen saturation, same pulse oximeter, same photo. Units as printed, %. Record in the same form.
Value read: **98** %
